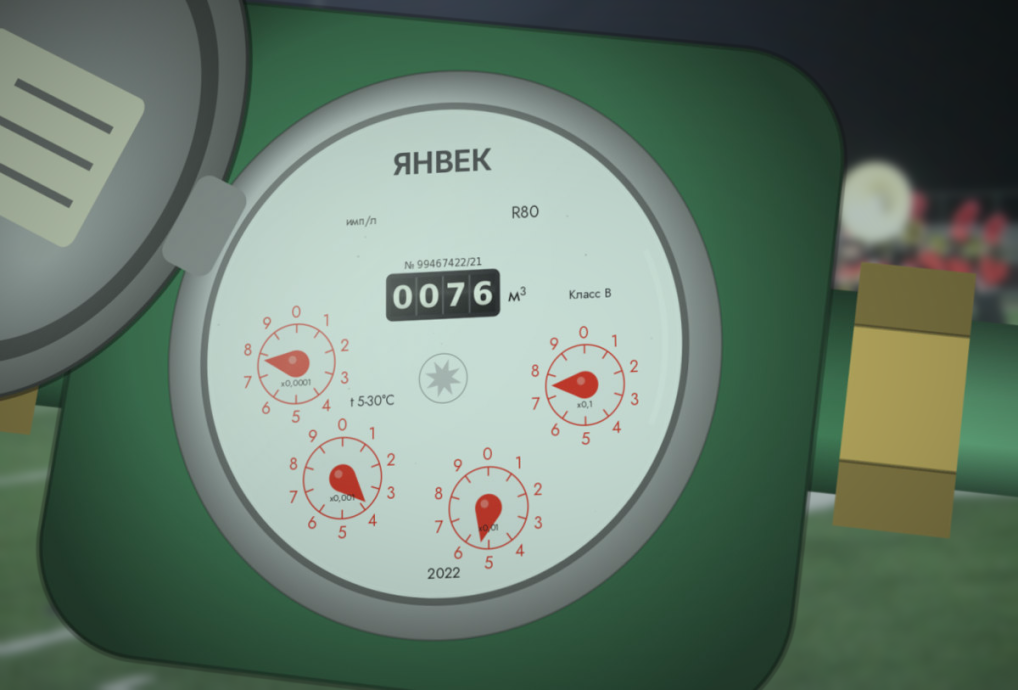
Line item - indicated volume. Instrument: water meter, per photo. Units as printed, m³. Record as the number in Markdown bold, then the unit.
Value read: **76.7537** m³
